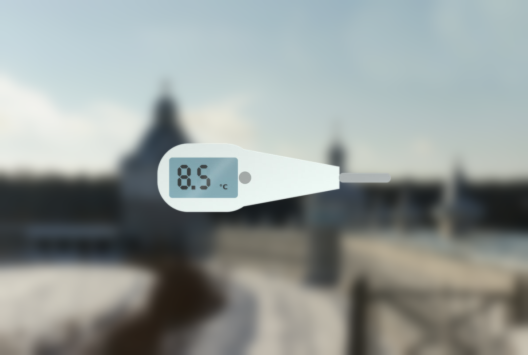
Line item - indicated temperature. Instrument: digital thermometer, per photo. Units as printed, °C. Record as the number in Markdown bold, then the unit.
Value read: **8.5** °C
